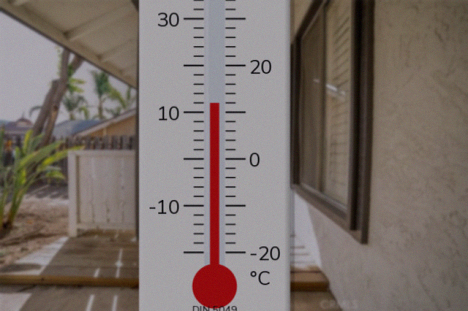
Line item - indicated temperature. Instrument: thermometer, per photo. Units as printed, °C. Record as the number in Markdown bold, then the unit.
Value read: **12** °C
